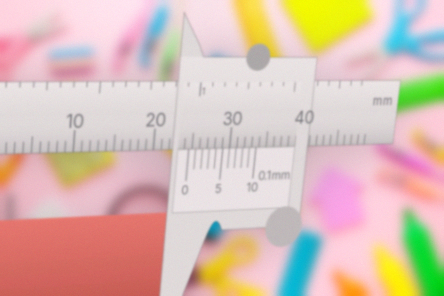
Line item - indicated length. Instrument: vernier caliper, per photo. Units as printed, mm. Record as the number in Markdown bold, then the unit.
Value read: **24.6** mm
